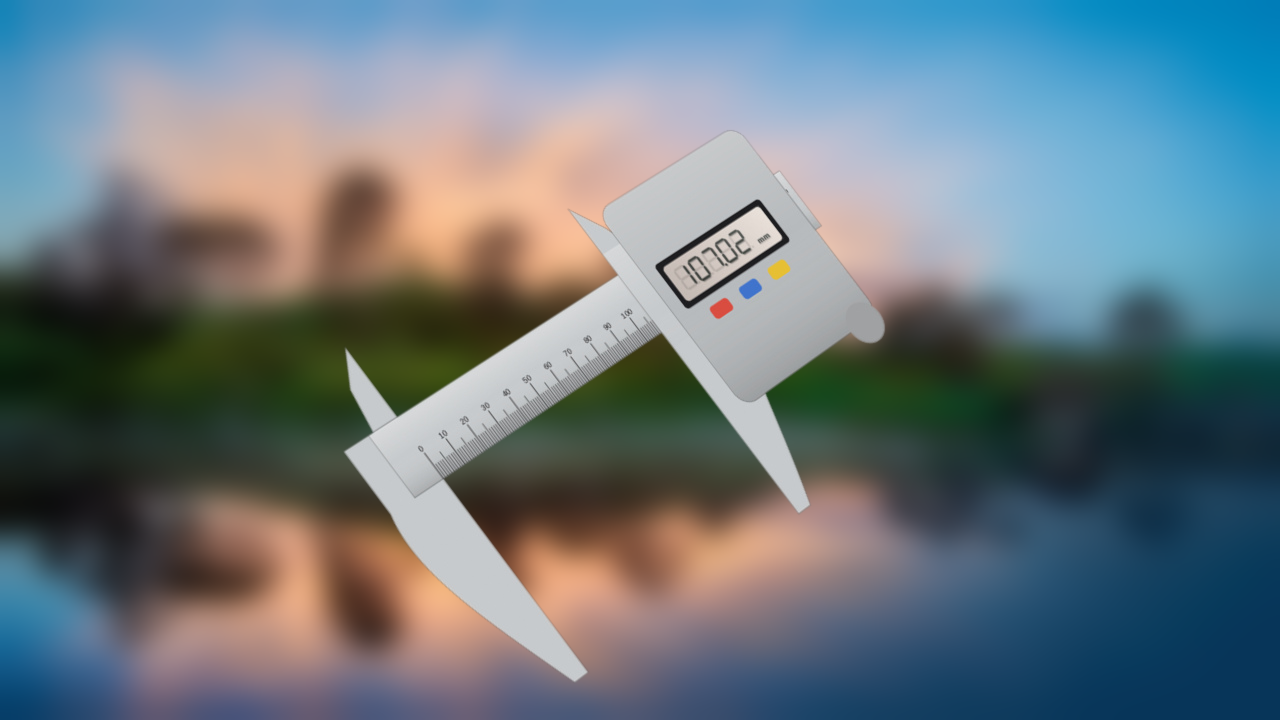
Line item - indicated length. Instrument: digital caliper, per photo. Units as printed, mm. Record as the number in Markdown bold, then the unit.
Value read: **107.02** mm
